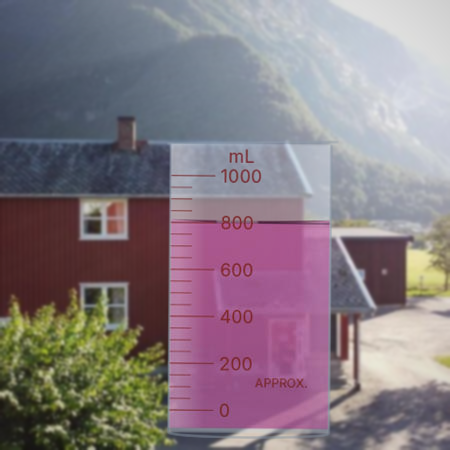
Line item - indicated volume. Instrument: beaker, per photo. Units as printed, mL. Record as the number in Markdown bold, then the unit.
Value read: **800** mL
